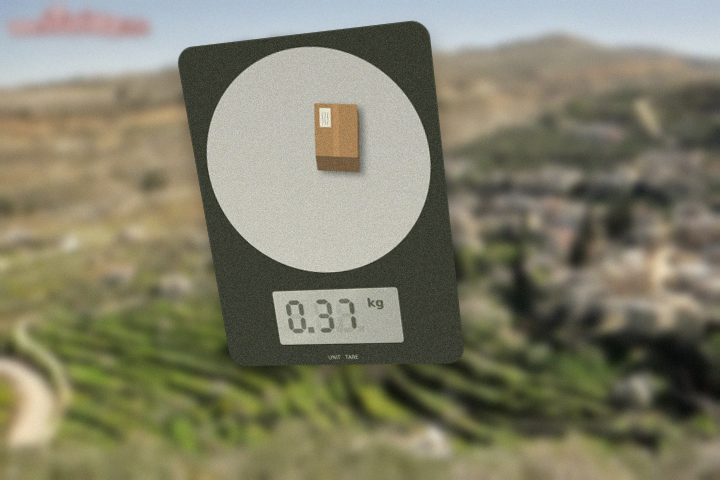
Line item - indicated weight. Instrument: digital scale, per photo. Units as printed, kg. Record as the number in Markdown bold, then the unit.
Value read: **0.37** kg
